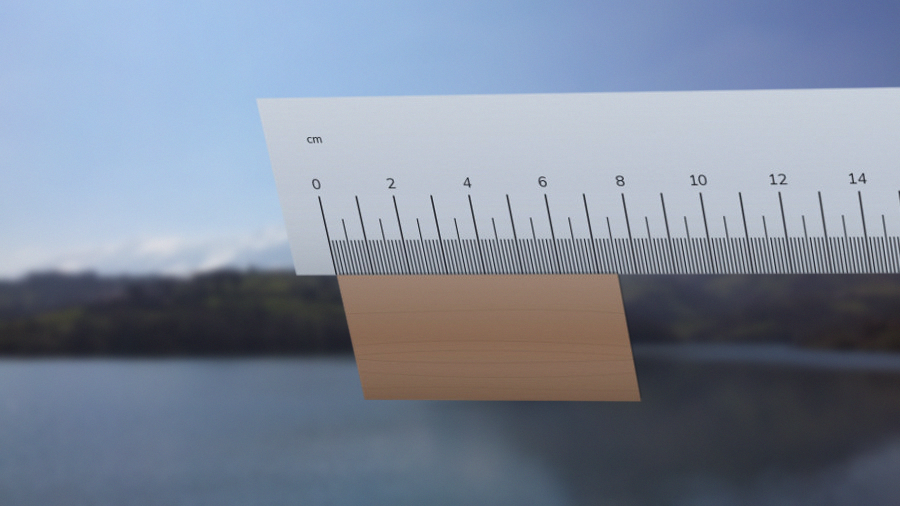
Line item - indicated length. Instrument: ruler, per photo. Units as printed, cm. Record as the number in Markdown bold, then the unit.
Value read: **7.5** cm
